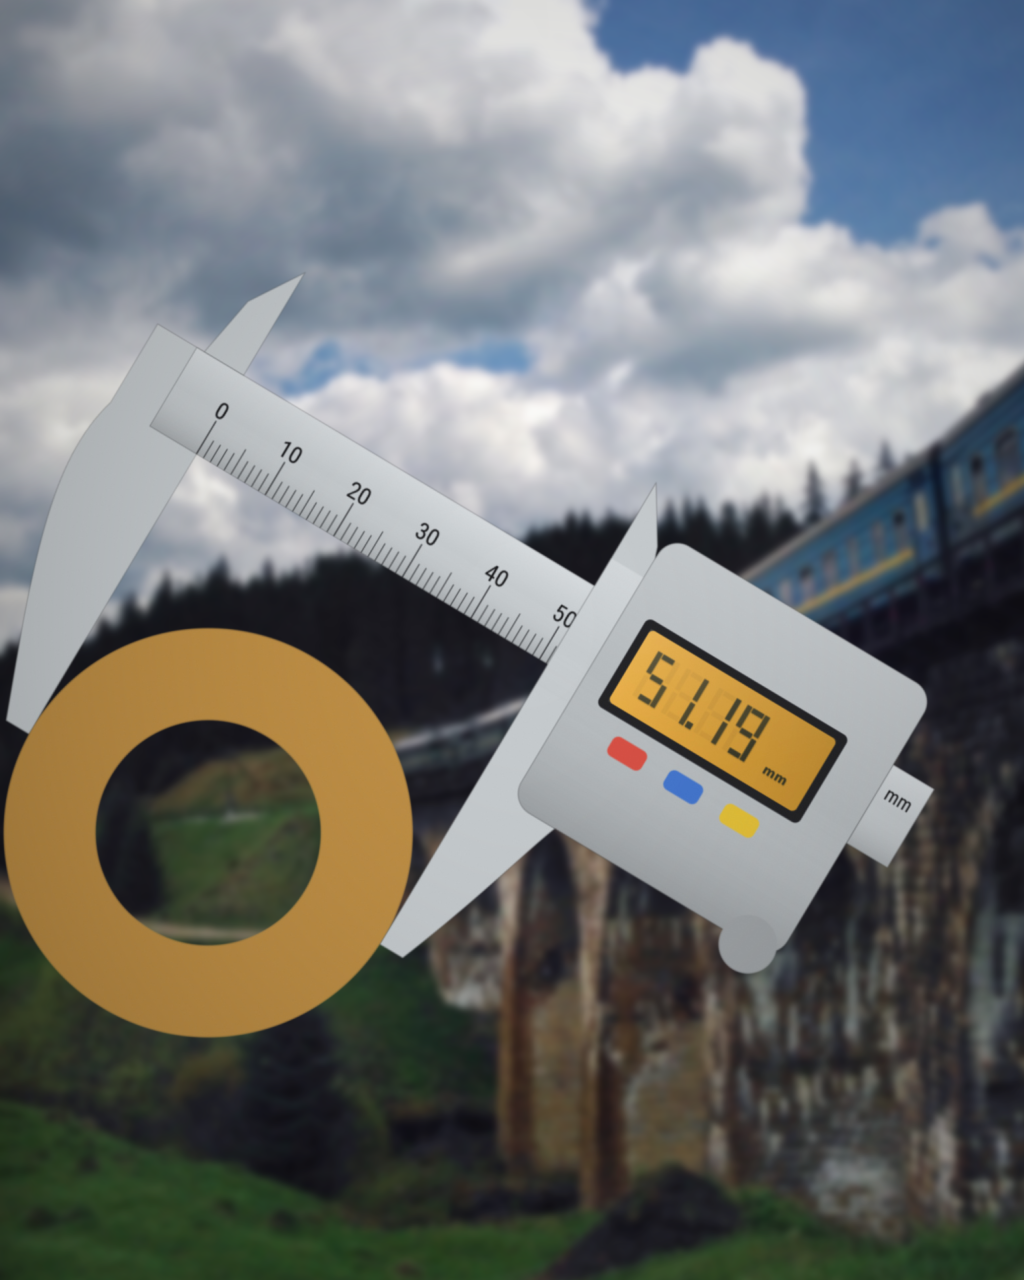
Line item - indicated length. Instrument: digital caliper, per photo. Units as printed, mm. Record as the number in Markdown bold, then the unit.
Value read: **51.19** mm
